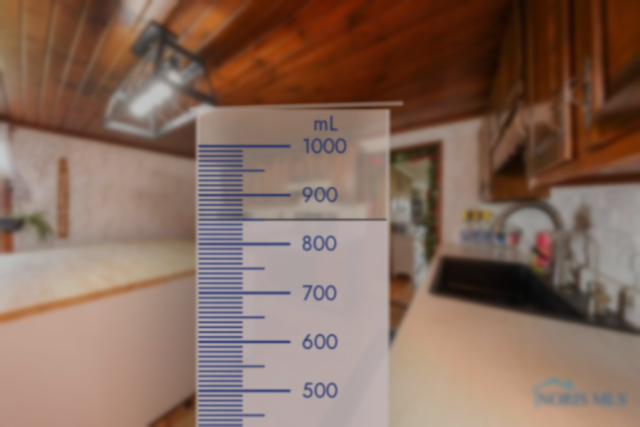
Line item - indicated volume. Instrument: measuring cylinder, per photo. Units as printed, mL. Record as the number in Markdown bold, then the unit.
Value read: **850** mL
